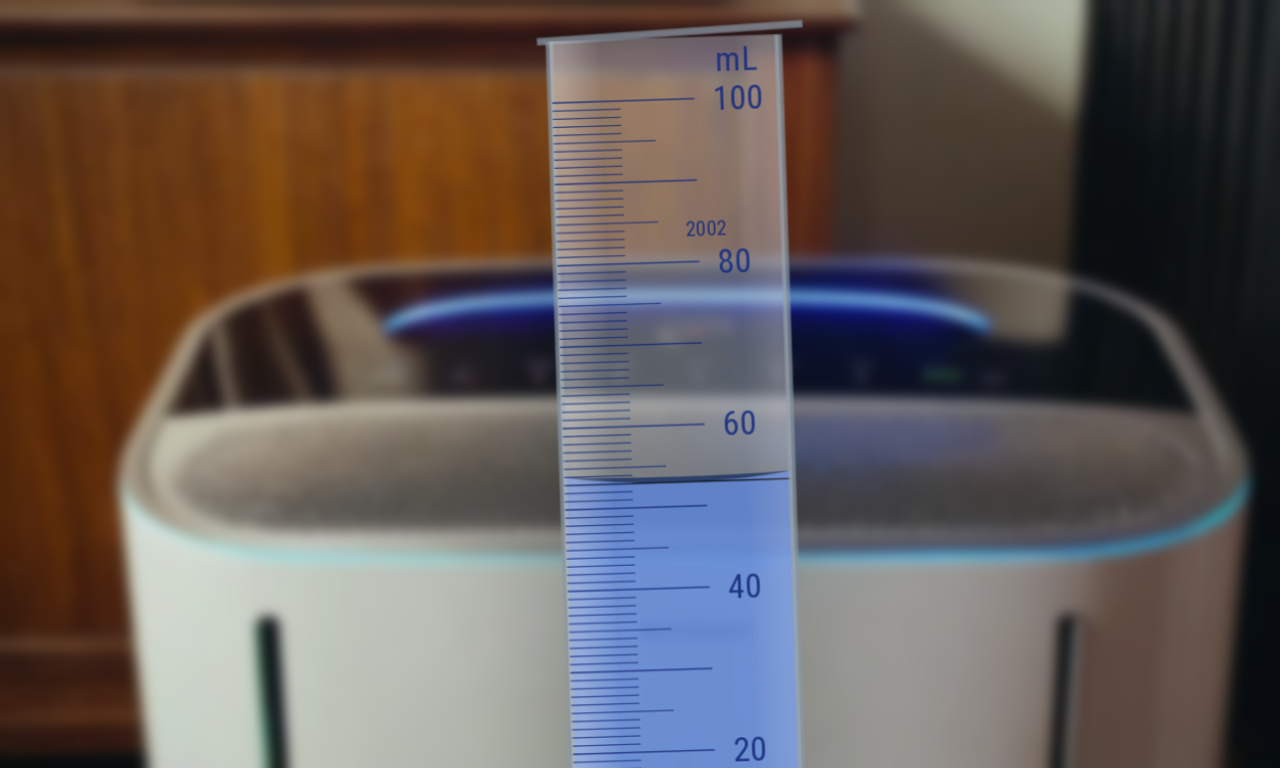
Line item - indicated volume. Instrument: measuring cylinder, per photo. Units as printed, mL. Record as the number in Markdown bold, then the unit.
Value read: **53** mL
